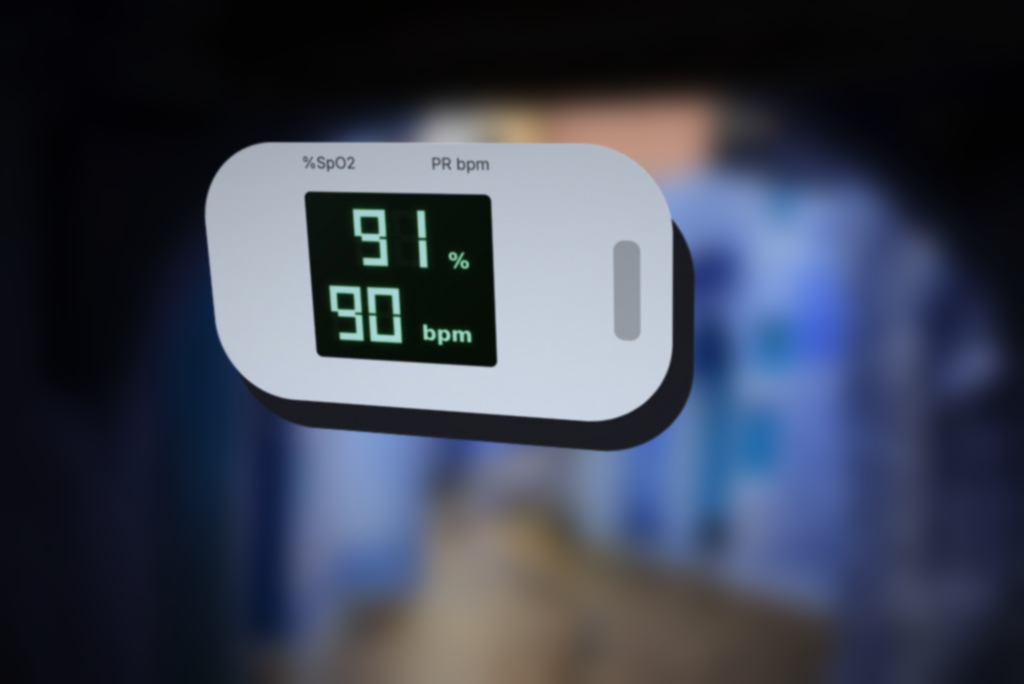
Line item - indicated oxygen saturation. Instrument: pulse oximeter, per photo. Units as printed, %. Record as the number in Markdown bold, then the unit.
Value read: **91** %
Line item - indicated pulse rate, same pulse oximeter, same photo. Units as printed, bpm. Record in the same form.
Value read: **90** bpm
